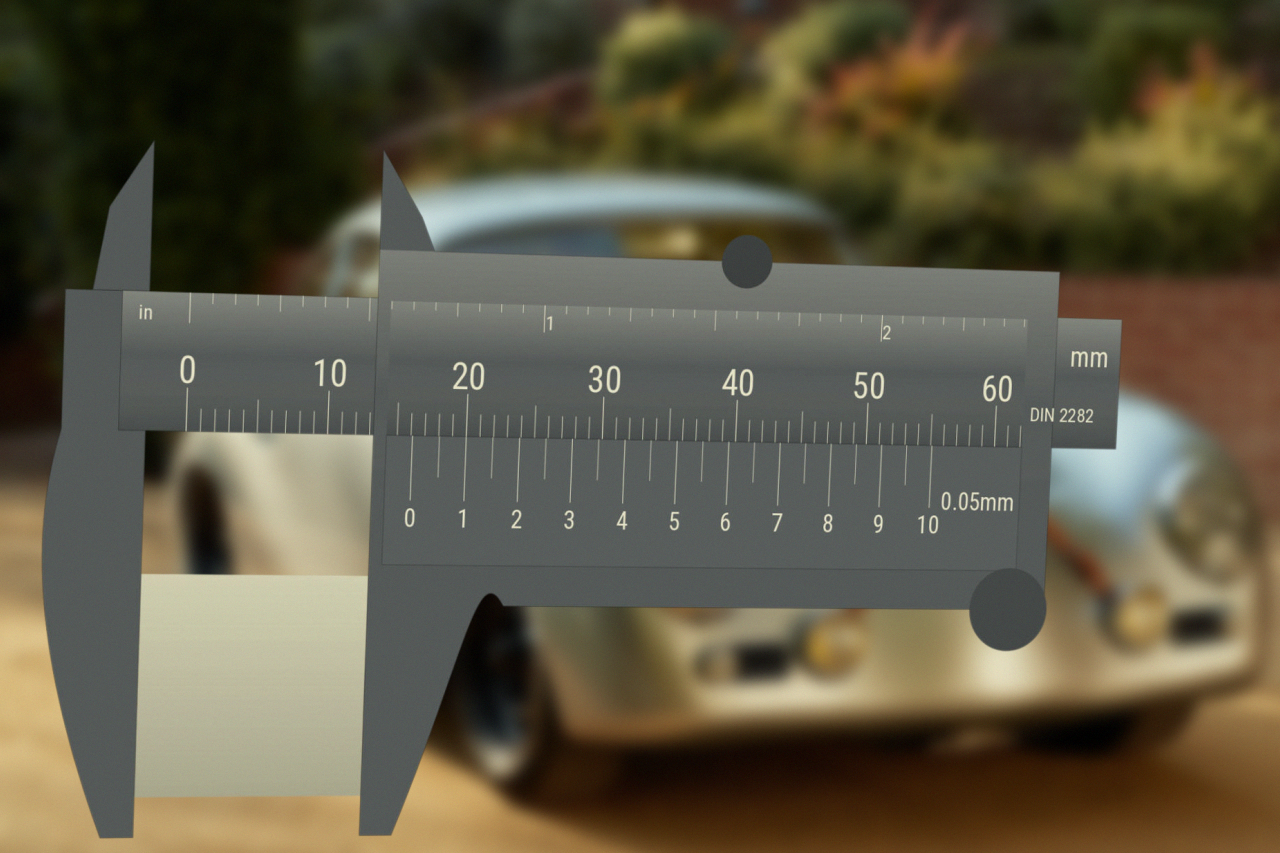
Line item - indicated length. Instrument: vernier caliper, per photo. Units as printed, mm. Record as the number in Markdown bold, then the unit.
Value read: **16.1** mm
